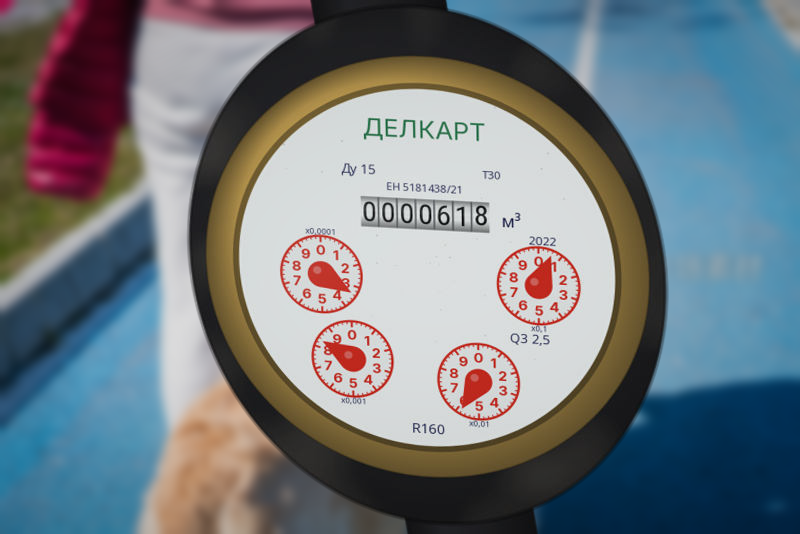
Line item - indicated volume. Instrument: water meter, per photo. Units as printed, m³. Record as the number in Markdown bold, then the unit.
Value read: **618.0583** m³
